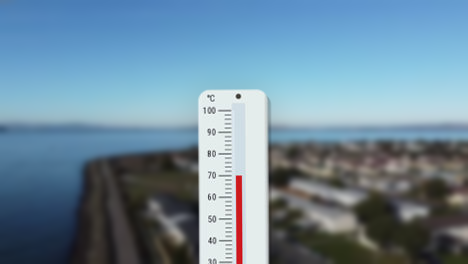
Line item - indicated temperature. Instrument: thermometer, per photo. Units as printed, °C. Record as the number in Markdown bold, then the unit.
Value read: **70** °C
